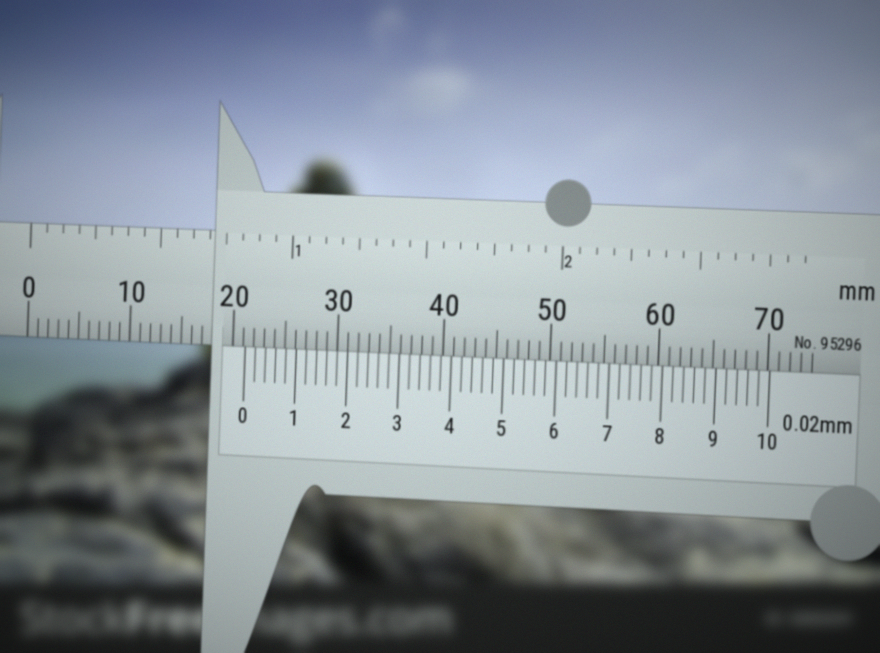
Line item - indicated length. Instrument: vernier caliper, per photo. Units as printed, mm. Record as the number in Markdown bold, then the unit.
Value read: **21.2** mm
